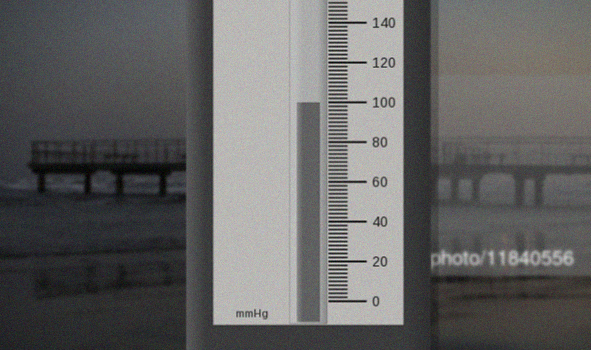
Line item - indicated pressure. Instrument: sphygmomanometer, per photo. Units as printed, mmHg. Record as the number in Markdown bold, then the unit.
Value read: **100** mmHg
